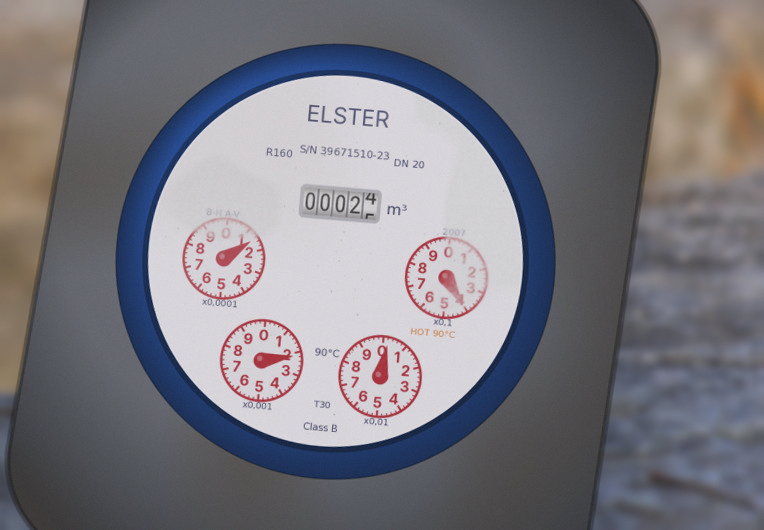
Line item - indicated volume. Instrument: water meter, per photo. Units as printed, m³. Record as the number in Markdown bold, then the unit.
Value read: **24.4021** m³
